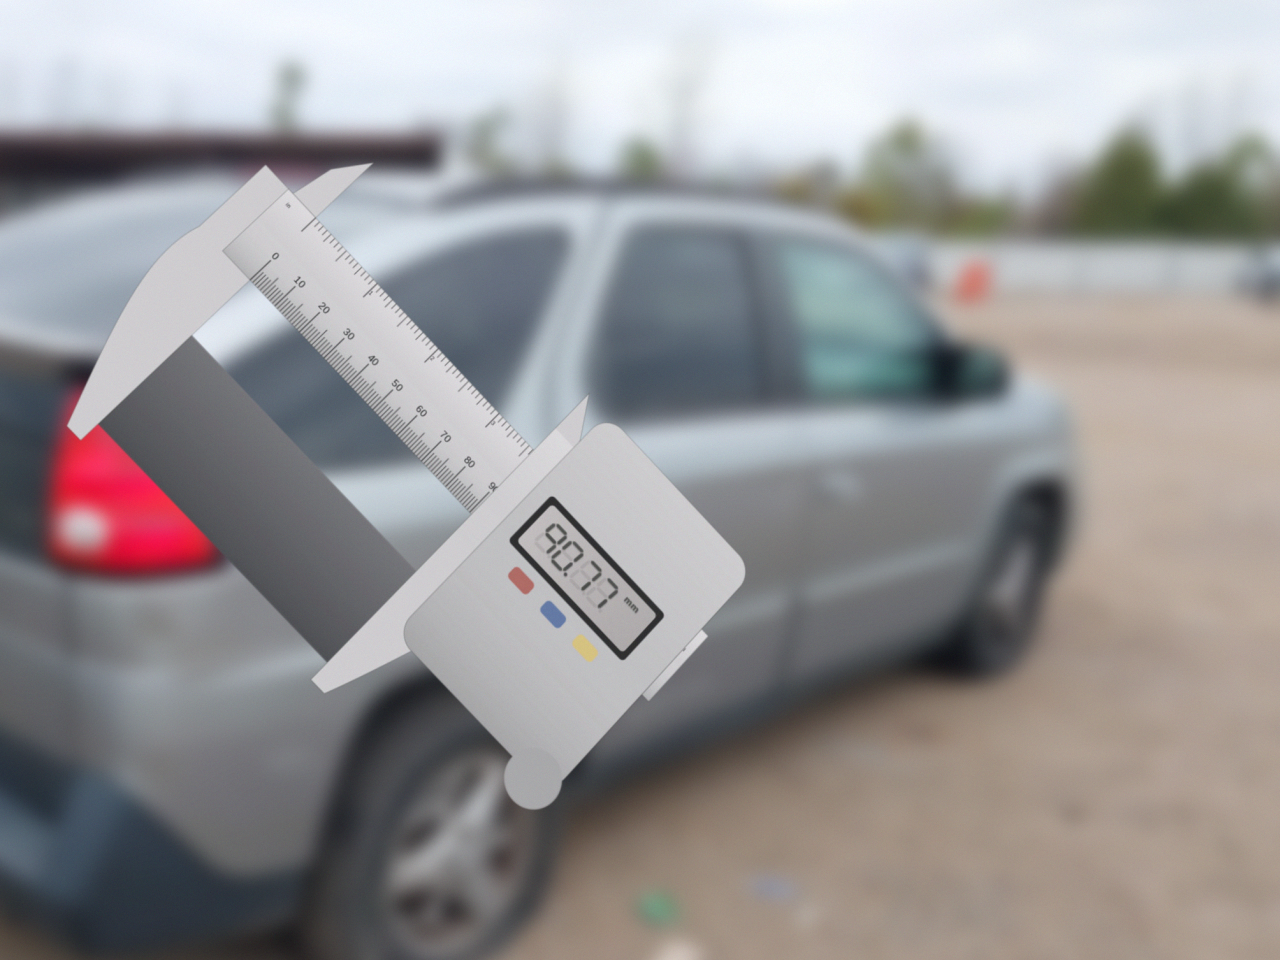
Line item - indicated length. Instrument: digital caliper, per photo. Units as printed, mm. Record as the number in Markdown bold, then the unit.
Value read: **90.77** mm
